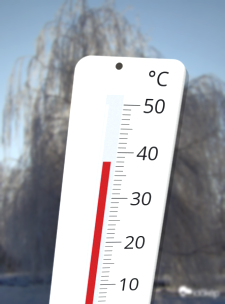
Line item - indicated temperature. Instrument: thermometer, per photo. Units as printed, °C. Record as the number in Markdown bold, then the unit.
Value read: **38** °C
